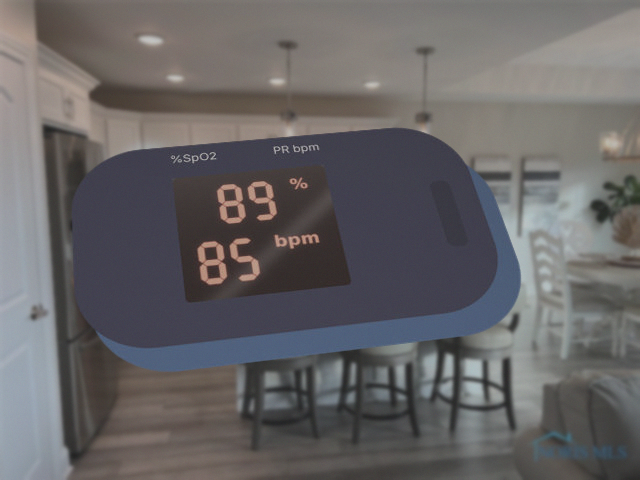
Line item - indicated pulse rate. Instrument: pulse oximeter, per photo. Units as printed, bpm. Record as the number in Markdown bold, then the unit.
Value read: **85** bpm
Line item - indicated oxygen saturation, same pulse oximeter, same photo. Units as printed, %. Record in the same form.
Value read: **89** %
